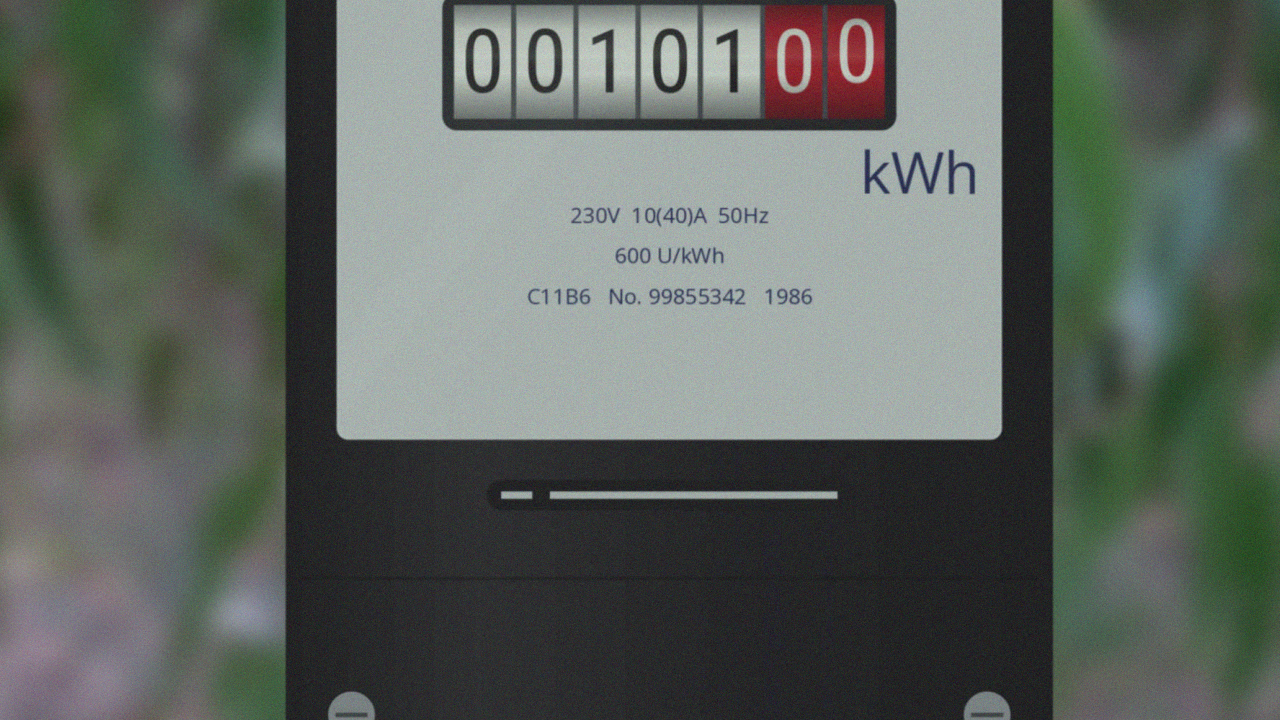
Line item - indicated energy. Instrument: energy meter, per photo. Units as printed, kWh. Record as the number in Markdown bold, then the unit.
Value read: **101.00** kWh
